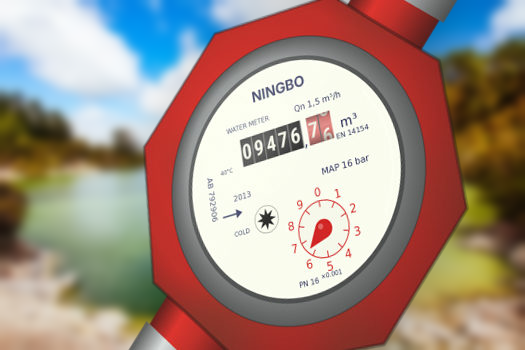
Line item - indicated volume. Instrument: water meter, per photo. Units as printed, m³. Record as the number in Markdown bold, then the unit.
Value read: **9476.756** m³
